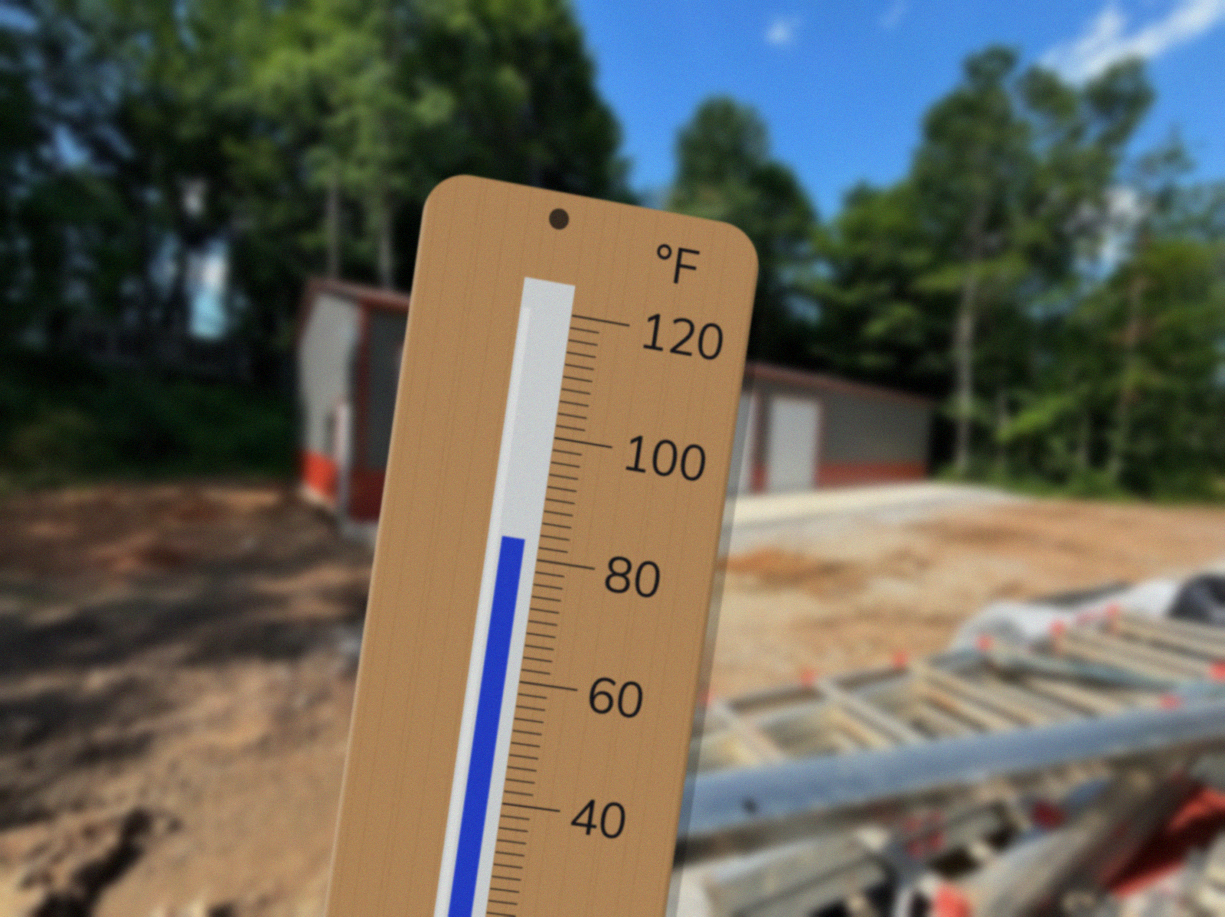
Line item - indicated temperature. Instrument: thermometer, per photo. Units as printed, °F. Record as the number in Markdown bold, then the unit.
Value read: **83** °F
